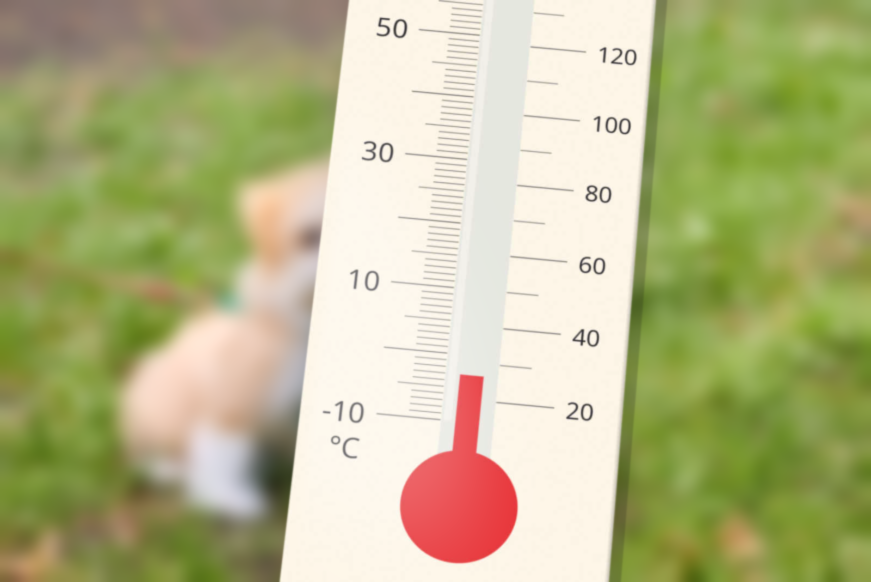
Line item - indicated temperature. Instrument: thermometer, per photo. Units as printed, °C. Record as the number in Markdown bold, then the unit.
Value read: **-3** °C
